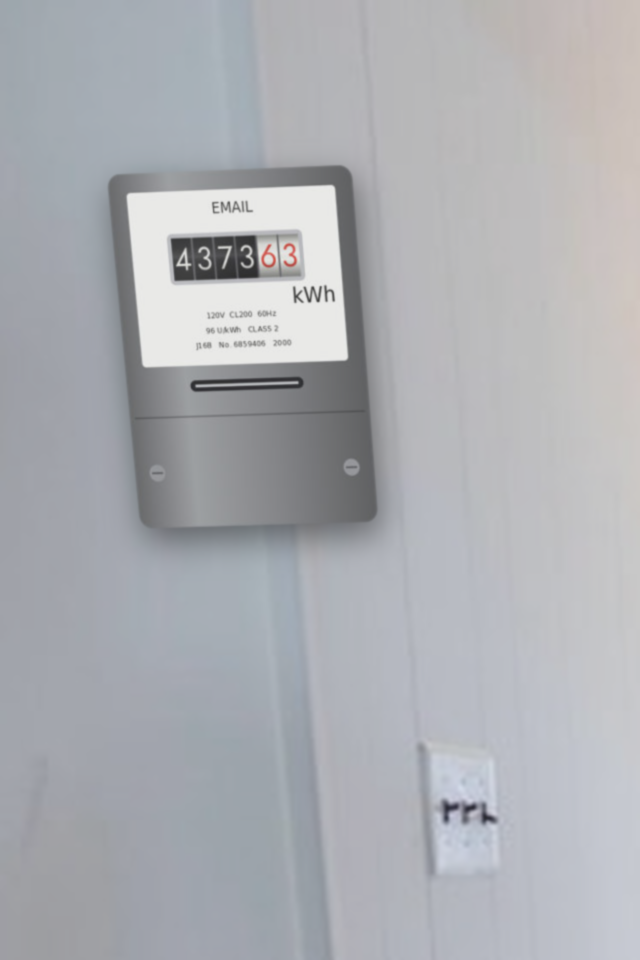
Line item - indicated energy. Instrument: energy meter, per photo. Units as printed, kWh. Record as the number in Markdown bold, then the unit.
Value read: **4373.63** kWh
